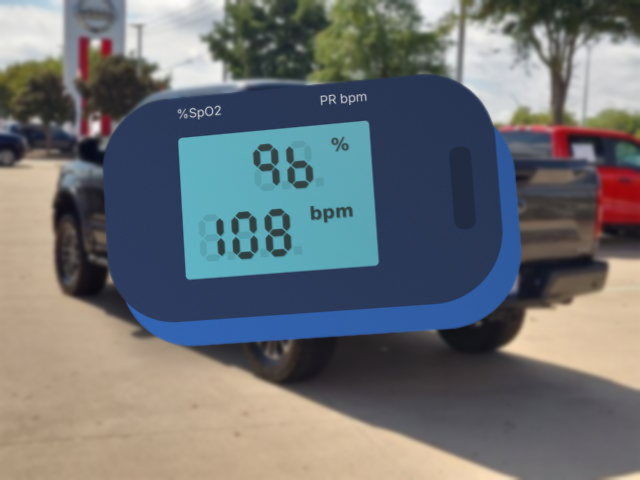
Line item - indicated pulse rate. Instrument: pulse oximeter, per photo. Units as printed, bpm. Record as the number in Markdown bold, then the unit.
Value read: **108** bpm
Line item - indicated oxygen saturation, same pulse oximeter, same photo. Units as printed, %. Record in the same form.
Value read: **96** %
